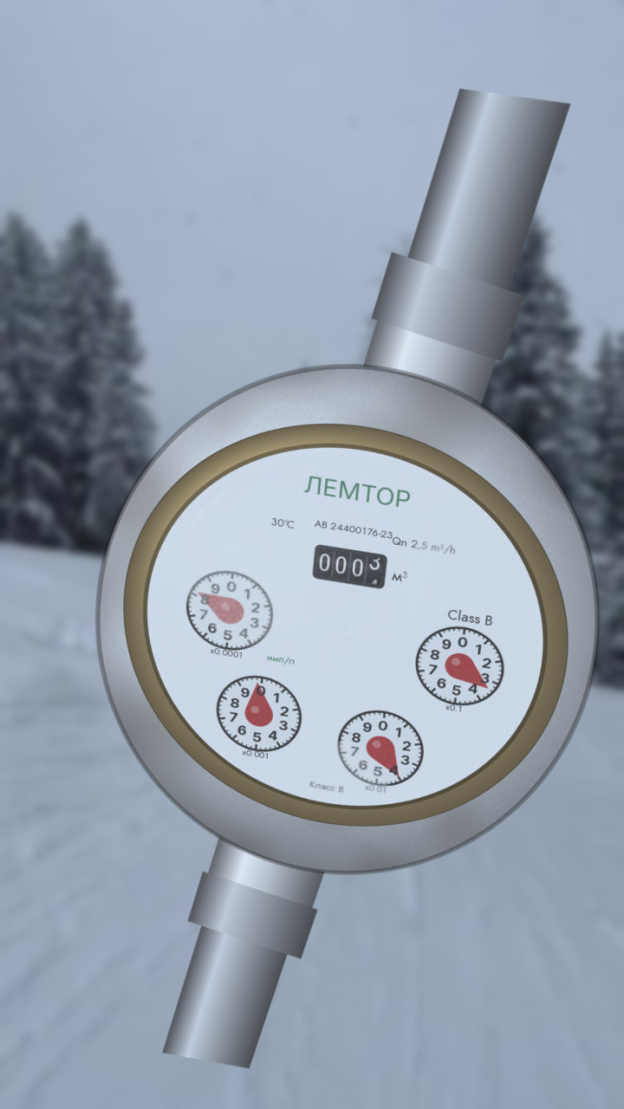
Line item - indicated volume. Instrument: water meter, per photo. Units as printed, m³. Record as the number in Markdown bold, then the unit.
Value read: **3.3398** m³
